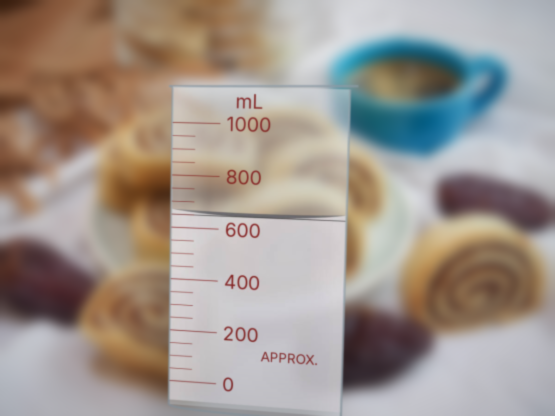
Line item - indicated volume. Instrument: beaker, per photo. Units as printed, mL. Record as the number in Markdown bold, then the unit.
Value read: **650** mL
